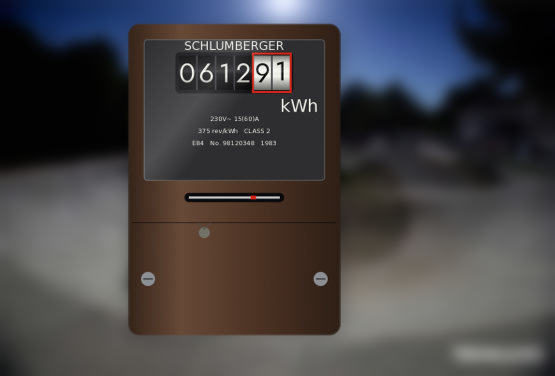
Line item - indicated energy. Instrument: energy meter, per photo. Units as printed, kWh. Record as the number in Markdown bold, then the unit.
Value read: **612.91** kWh
